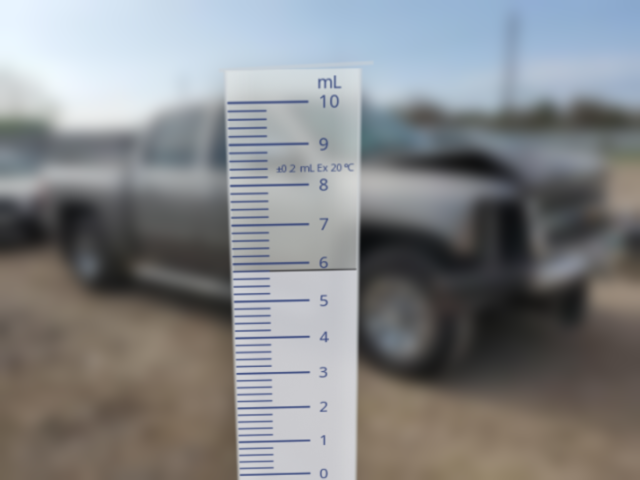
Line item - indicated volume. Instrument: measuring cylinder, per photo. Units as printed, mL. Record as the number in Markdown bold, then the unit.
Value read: **5.8** mL
